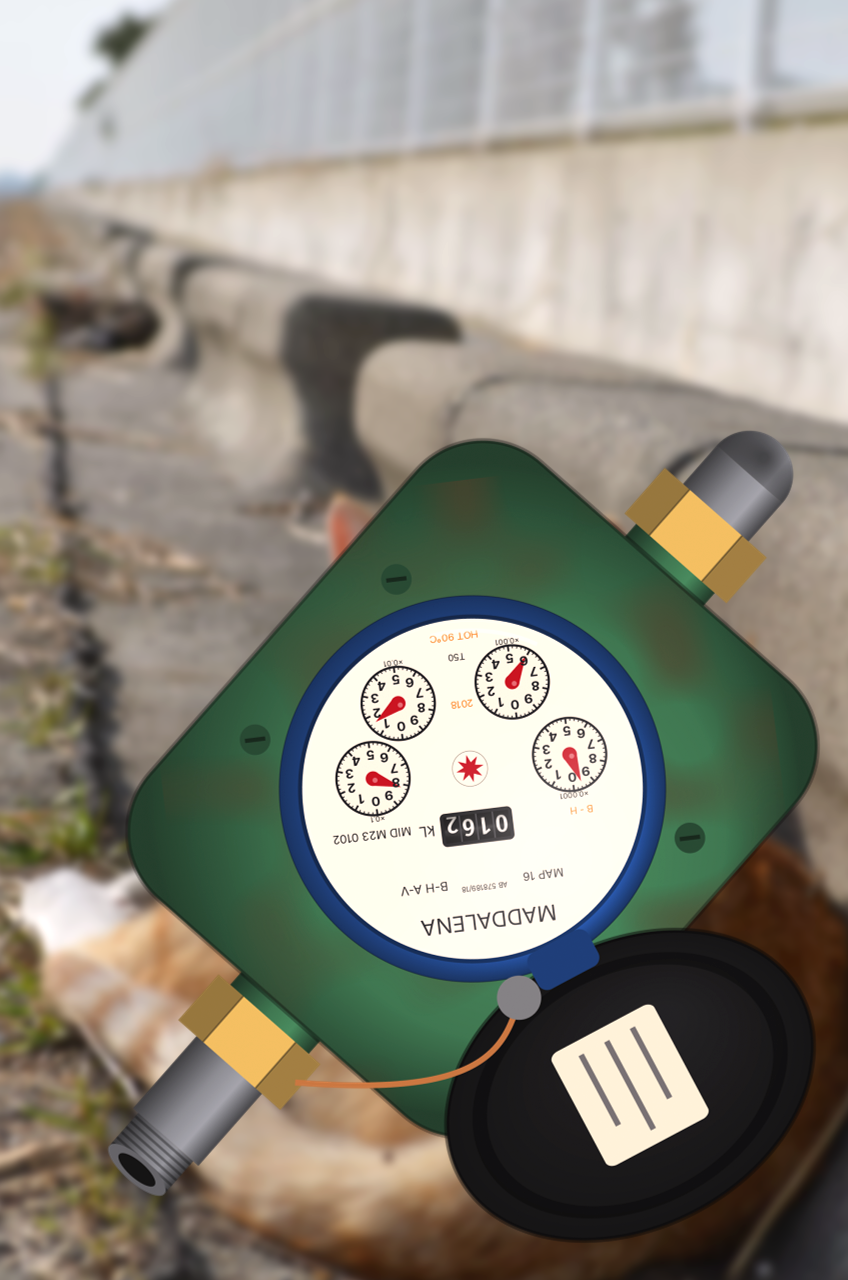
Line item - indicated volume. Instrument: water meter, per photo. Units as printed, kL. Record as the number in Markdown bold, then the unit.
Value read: **161.8159** kL
